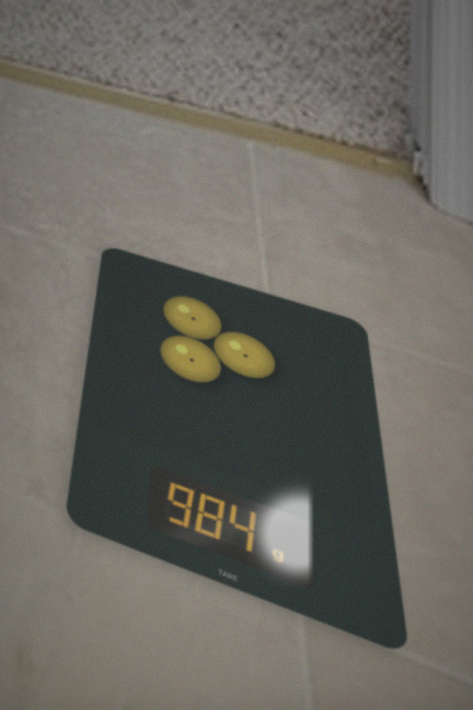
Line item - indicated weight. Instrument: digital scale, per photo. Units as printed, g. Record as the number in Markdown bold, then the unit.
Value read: **984** g
